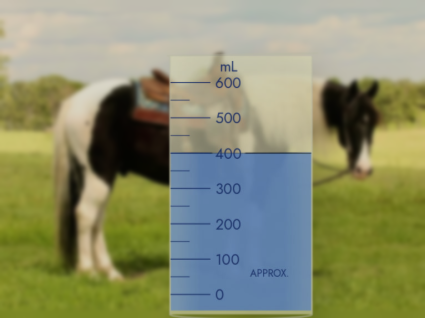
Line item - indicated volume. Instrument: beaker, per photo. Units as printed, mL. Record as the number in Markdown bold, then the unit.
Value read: **400** mL
